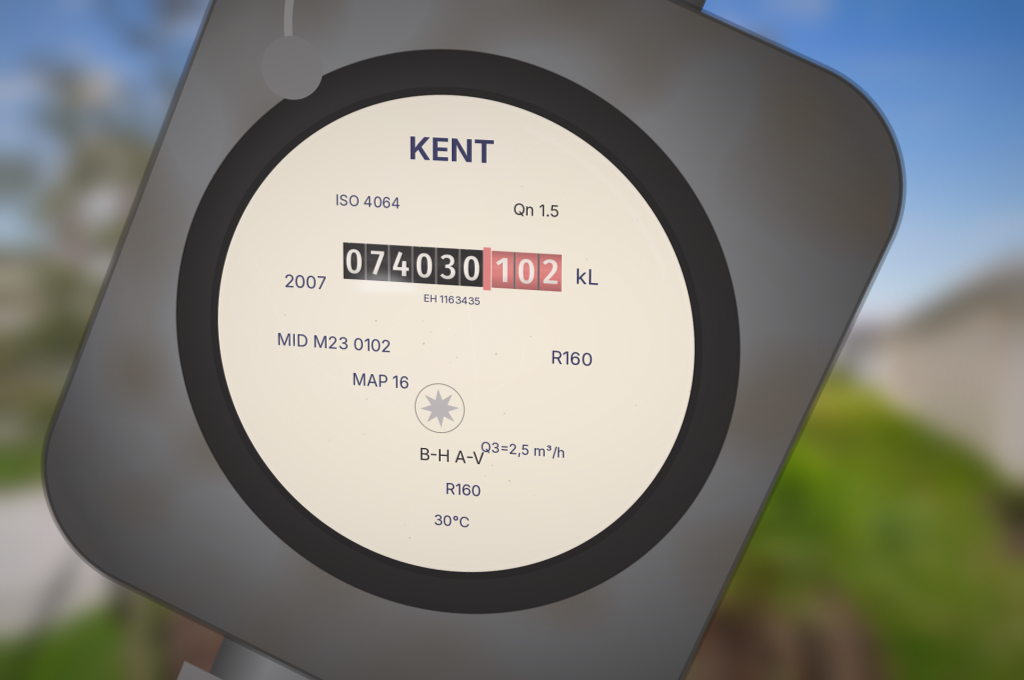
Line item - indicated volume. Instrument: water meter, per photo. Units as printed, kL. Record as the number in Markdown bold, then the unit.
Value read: **74030.102** kL
